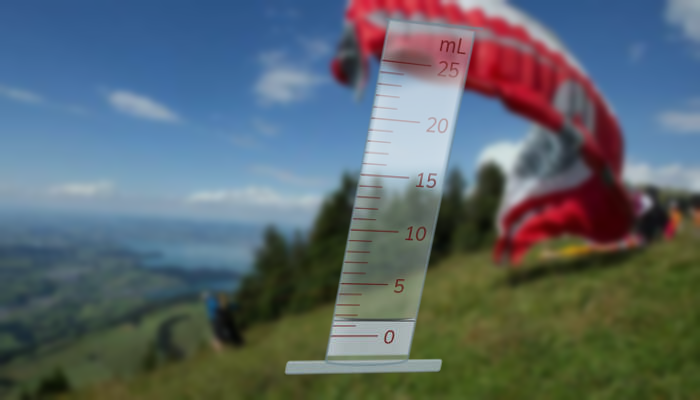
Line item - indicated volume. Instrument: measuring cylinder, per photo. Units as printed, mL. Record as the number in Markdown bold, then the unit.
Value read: **1.5** mL
